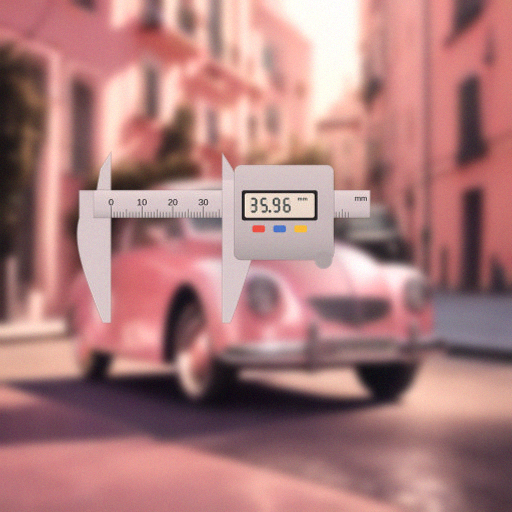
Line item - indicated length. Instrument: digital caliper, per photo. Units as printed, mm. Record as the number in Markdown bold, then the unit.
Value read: **35.96** mm
